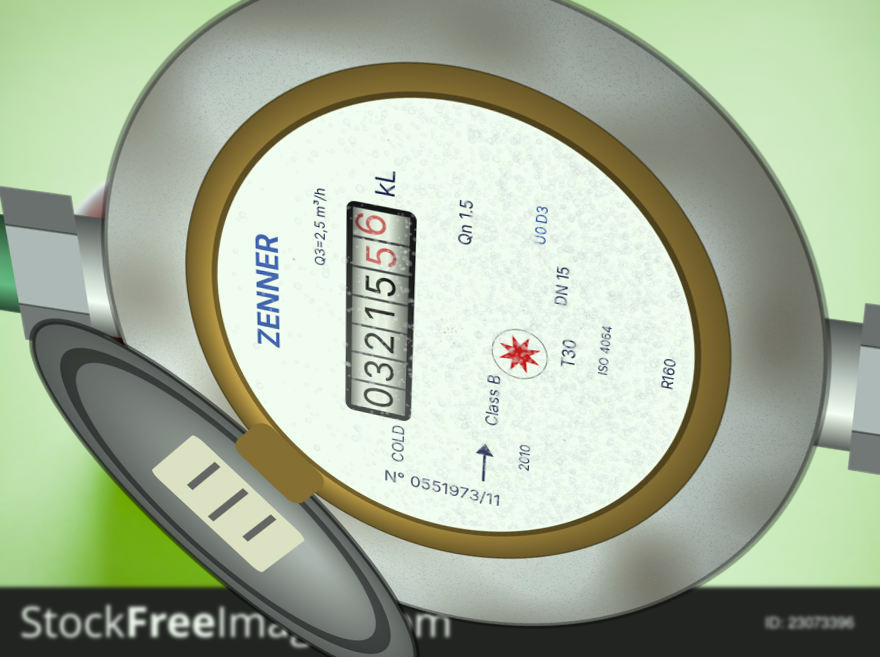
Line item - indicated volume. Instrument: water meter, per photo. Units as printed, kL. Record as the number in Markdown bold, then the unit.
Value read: **3215.56** kL
